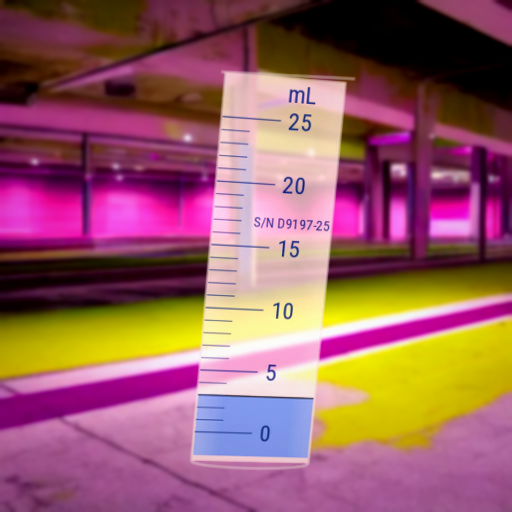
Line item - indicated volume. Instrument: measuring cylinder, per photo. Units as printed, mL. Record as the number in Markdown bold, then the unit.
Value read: **3** mL
